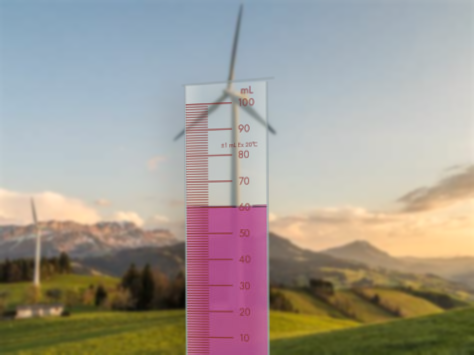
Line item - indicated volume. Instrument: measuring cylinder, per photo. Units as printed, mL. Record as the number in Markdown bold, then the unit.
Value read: **60** mL
